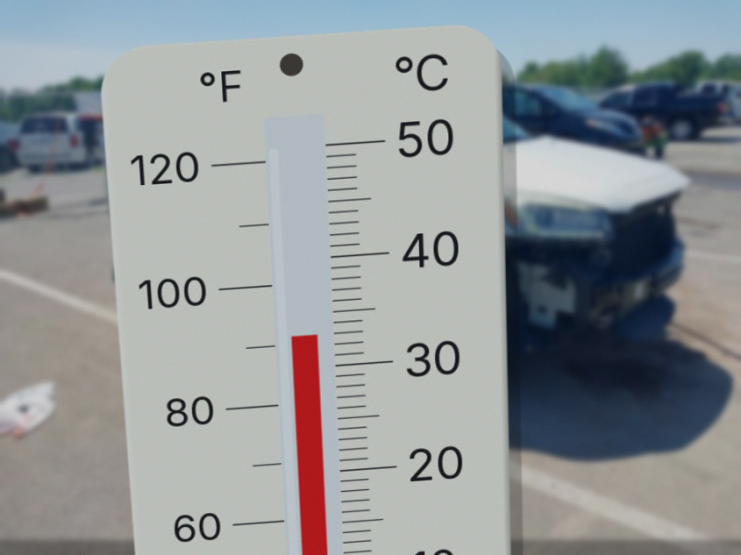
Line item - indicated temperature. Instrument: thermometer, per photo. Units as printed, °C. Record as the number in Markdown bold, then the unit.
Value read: **33** °C
